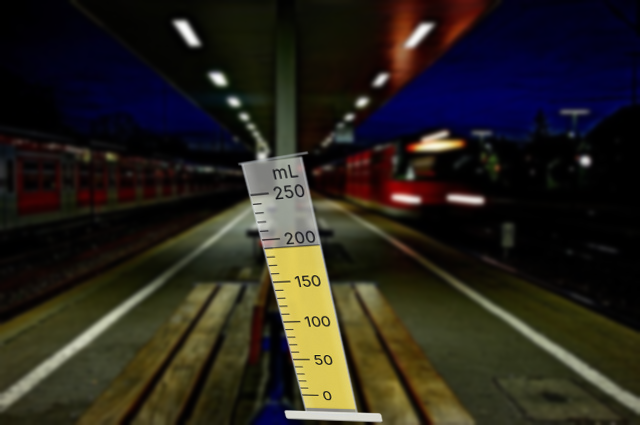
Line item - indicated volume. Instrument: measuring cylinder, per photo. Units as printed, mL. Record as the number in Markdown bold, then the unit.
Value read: **190** mL
